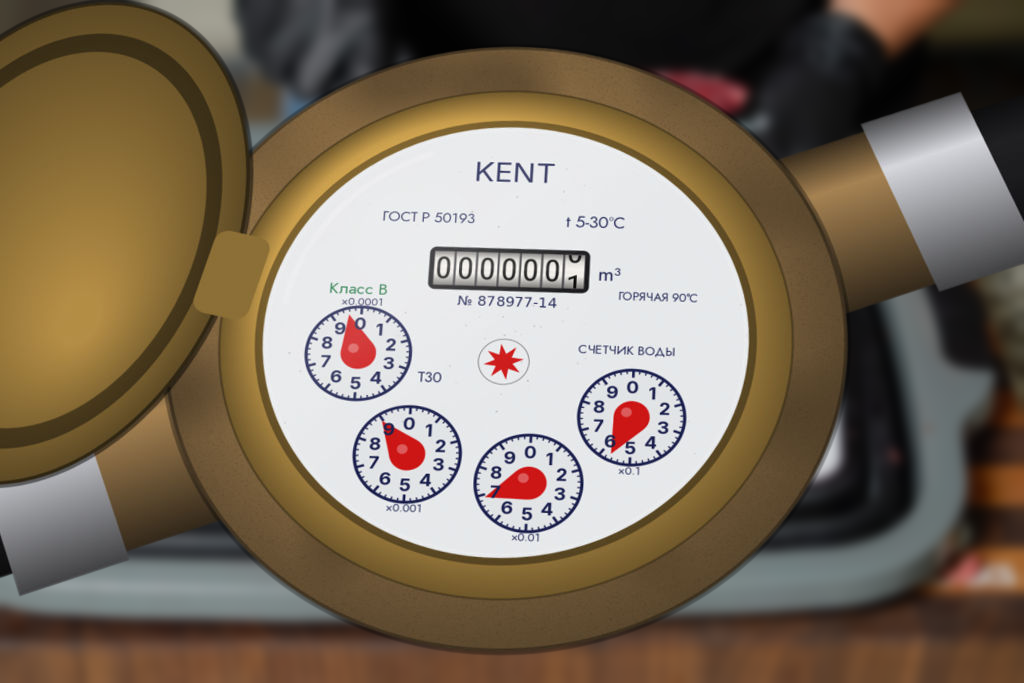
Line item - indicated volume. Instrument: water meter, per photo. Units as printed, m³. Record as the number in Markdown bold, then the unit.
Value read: **0.5689** m³
